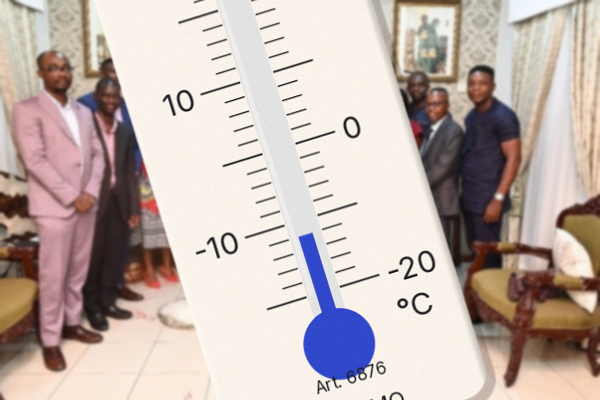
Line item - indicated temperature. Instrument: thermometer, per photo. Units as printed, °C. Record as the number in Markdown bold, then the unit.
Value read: **-12** °C
